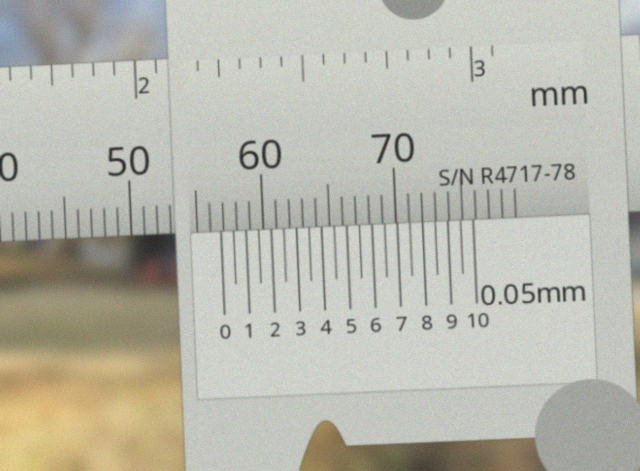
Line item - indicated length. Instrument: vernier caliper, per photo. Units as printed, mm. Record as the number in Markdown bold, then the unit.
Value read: **56.8** mm
